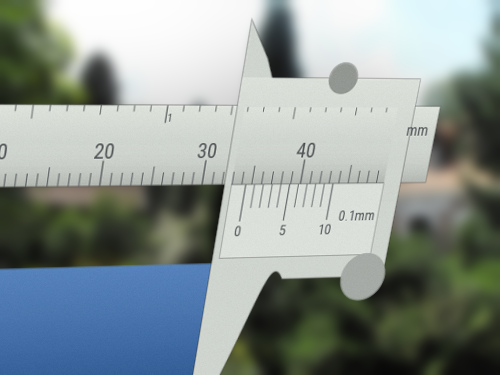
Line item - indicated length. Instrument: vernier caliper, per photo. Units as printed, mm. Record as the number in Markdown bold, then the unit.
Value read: **34.4** mm
